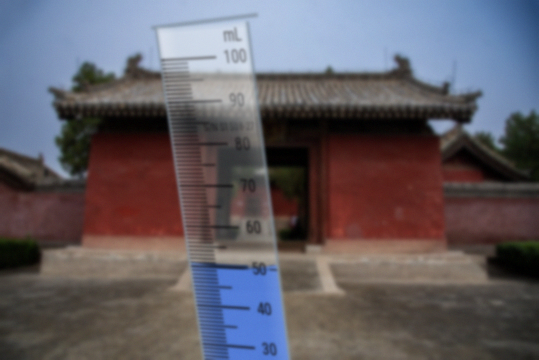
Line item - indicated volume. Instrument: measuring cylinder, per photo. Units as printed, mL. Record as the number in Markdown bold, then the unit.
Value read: **50** mL
